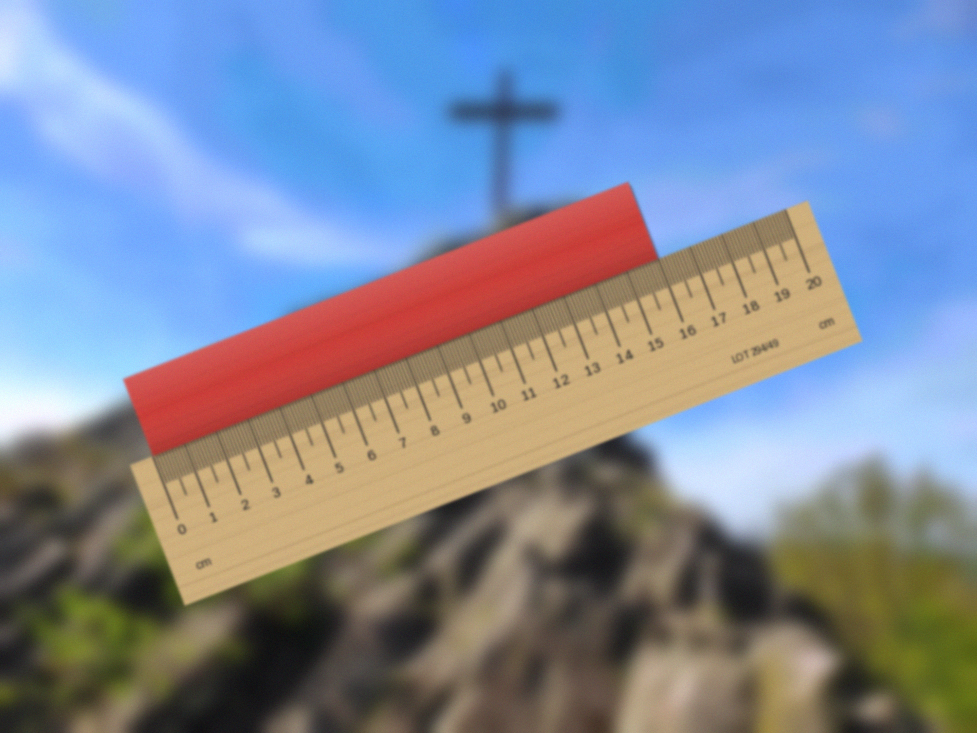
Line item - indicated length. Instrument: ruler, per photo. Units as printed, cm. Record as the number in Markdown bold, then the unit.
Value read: **16** cm
